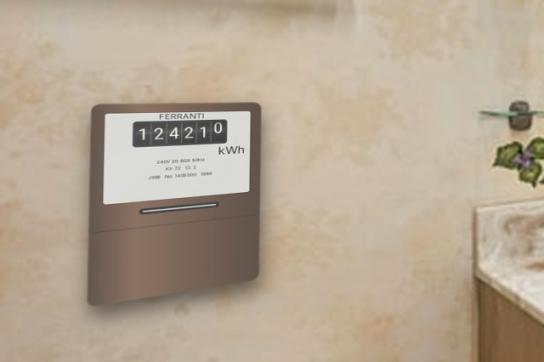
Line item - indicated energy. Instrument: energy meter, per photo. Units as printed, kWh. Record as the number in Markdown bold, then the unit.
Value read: **124210** kWh
